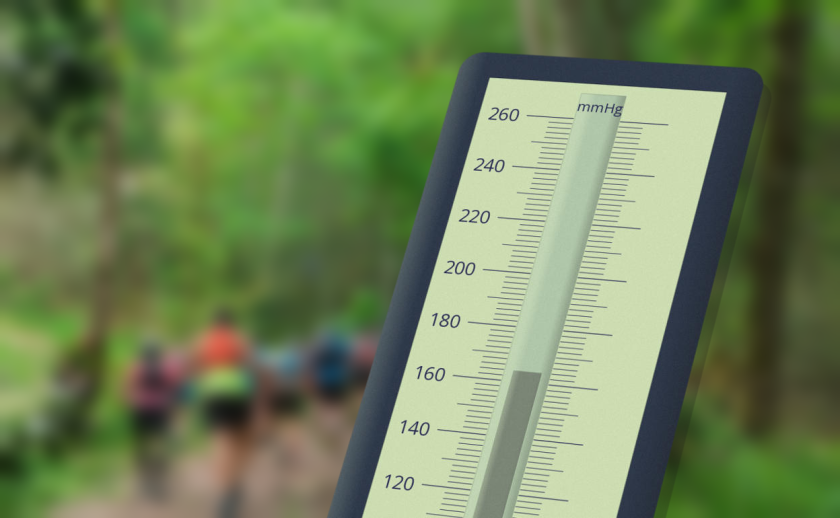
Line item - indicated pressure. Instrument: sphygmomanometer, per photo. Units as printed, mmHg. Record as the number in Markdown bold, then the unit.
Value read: **164** mmHg
